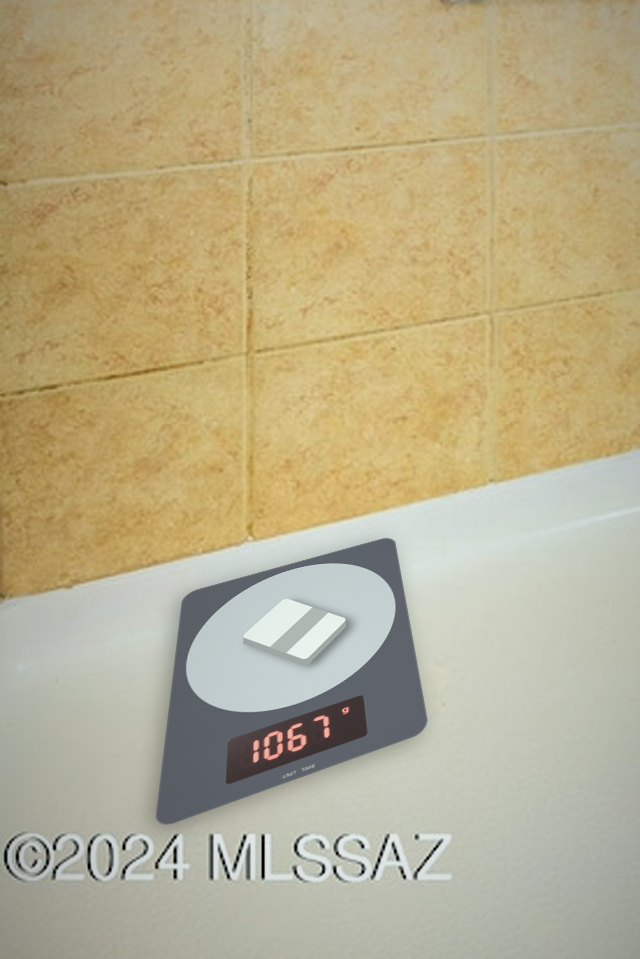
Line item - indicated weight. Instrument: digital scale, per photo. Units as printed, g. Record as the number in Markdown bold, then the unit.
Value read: **1067** g
